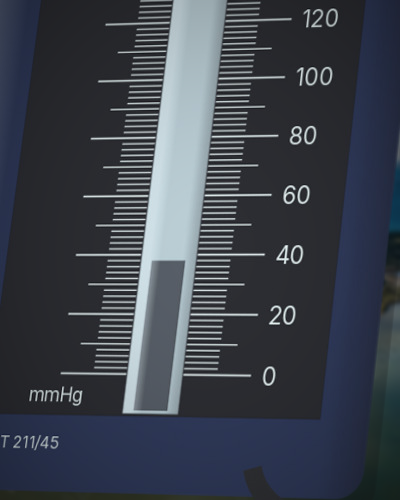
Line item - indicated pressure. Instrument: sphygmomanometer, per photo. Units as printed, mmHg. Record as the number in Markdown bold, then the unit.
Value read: **38** mmHg
